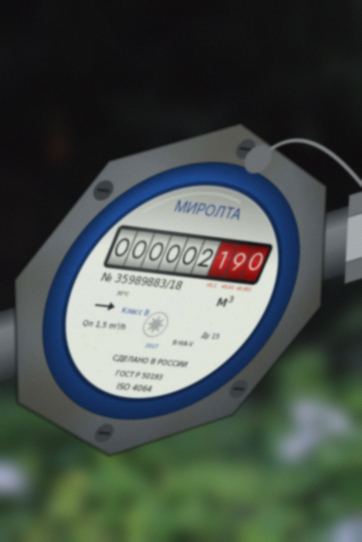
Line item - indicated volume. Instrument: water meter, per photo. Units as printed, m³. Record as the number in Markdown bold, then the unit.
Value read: **2.190** m³
